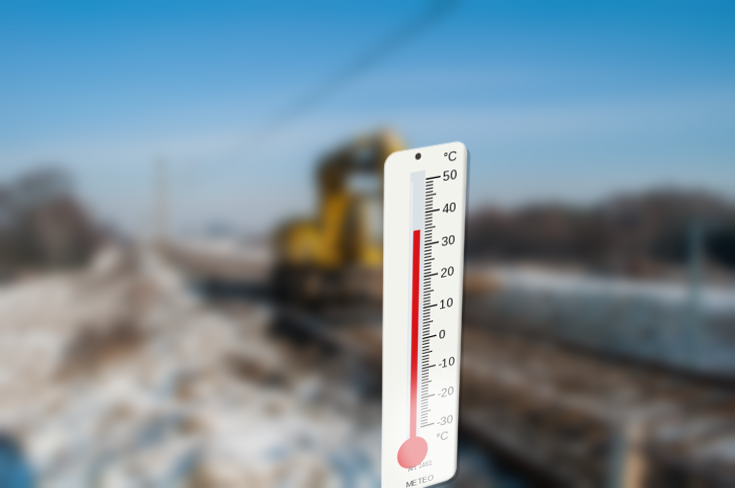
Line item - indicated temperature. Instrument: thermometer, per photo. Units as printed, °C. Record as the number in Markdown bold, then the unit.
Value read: **35** °C
